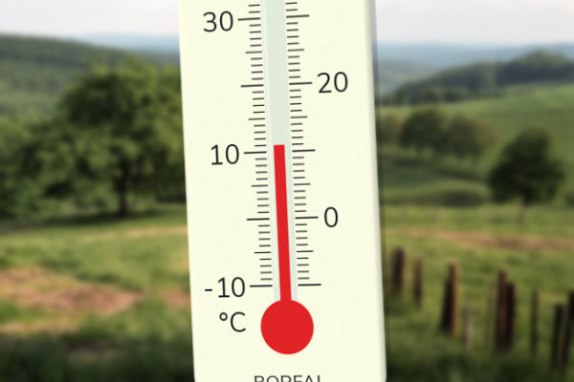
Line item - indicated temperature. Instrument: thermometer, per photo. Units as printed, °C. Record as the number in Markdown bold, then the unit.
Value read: **11** °C
